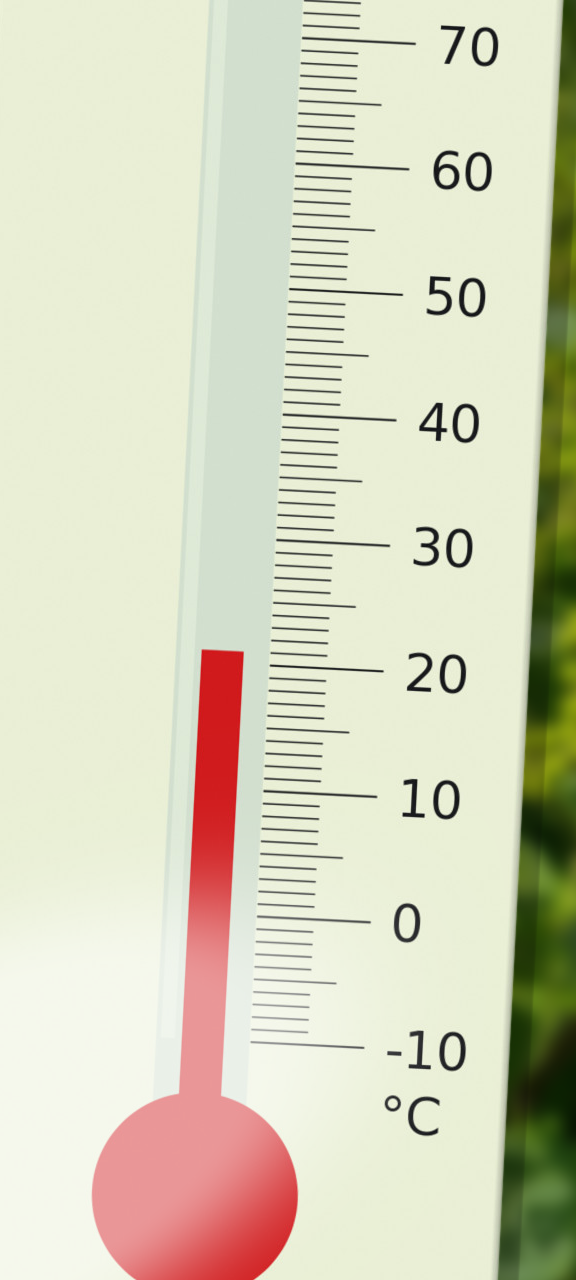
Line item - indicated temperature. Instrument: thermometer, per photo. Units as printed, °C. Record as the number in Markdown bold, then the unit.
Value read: **21** °C
